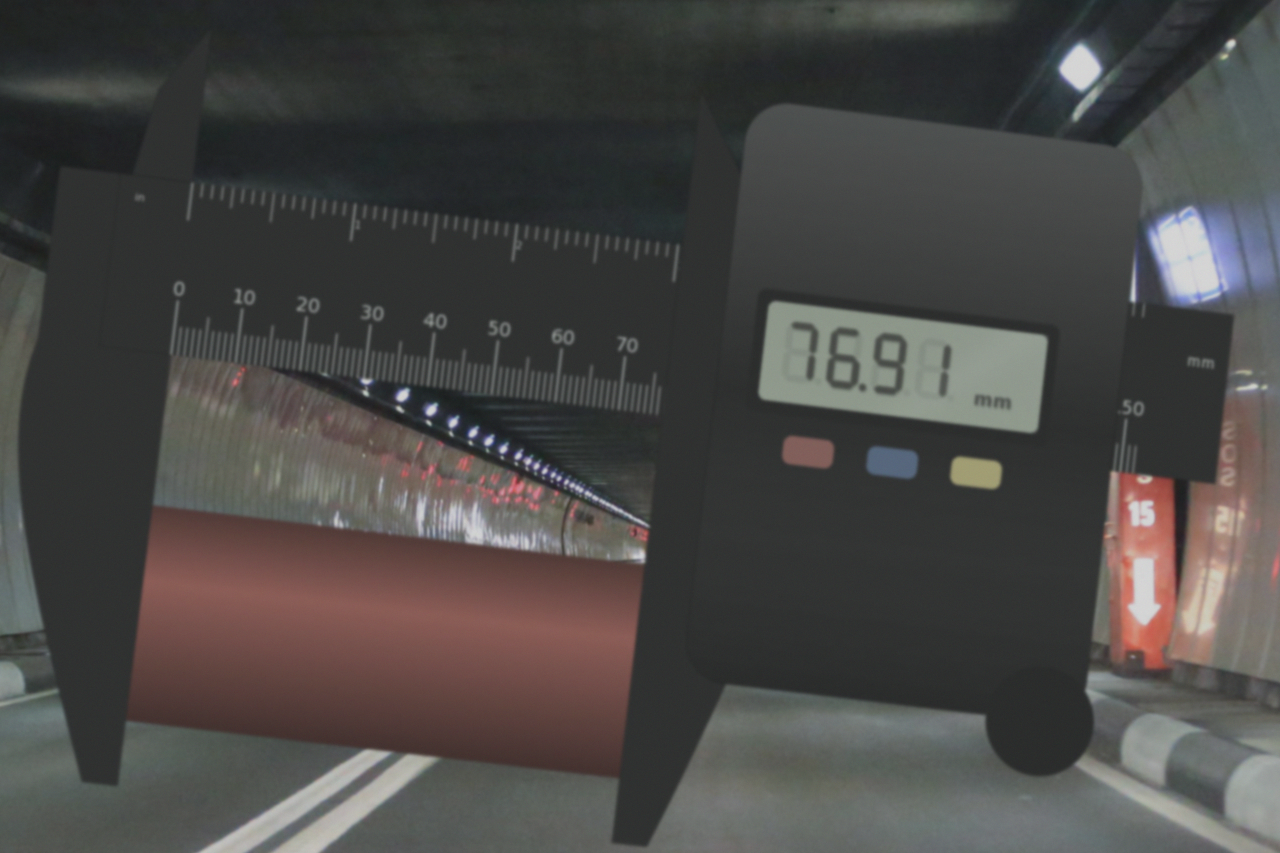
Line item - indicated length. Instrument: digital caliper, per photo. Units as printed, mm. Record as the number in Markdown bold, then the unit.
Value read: **76.91** mm
